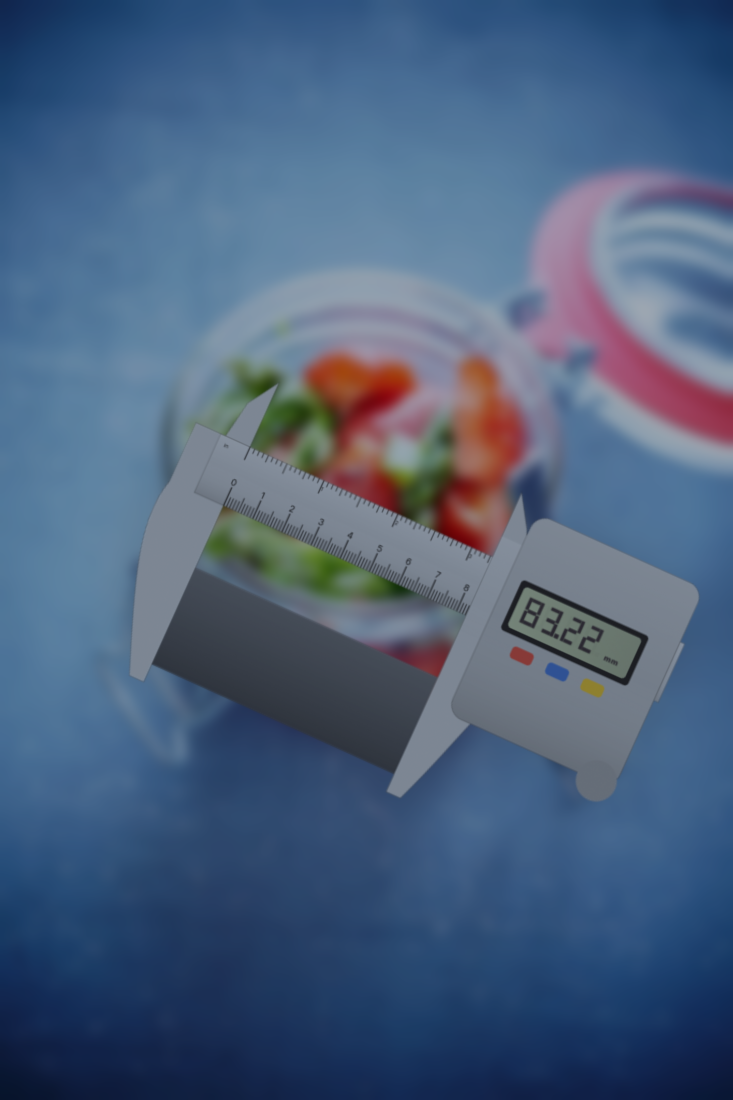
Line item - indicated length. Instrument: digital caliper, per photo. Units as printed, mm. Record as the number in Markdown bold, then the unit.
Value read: **83.22** mm
